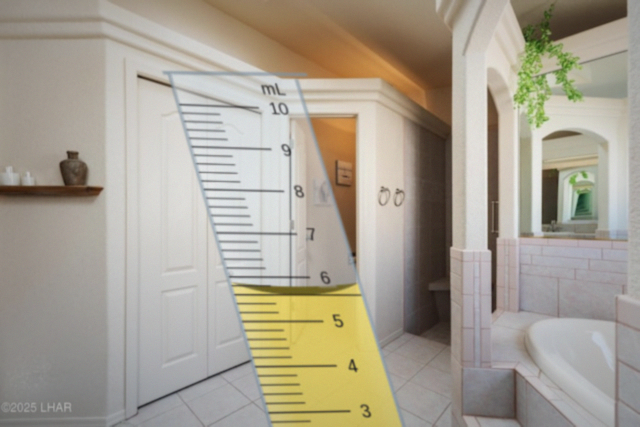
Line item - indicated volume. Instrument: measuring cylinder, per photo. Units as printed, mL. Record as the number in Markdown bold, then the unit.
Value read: **5.6** mL
